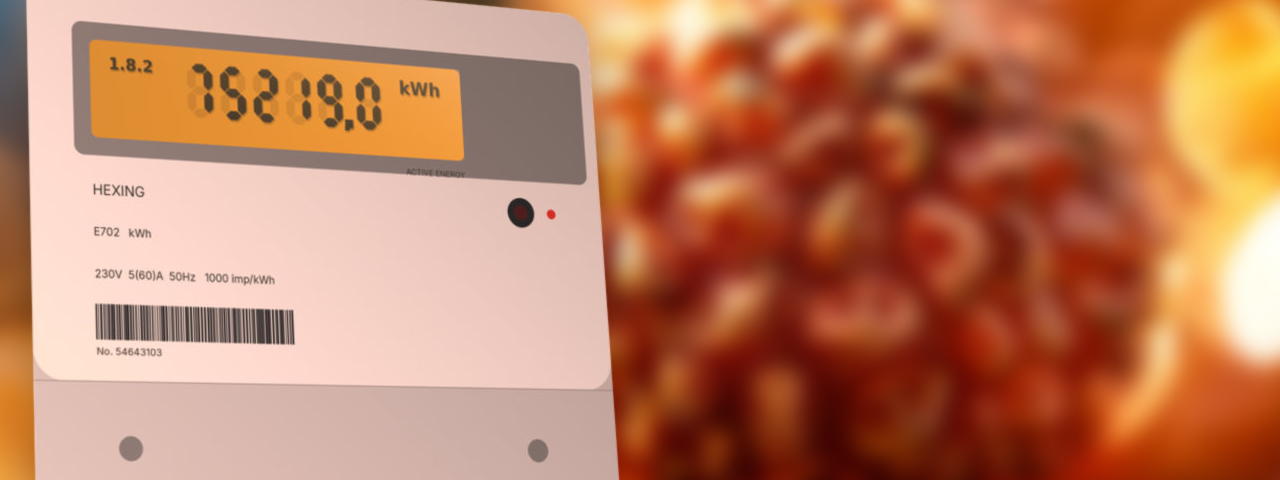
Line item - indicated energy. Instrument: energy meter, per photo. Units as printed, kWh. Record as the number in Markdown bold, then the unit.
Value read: **75219.0** kWh
